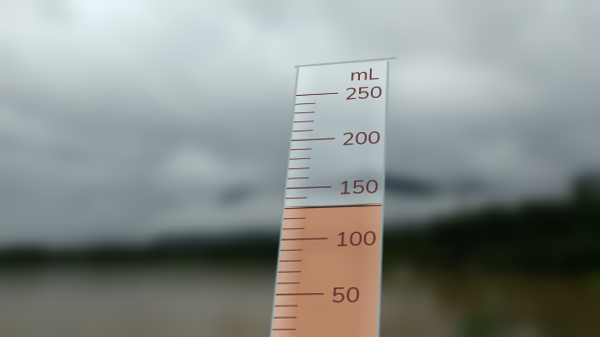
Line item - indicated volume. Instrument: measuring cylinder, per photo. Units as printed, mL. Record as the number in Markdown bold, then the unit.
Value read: **130** mL
